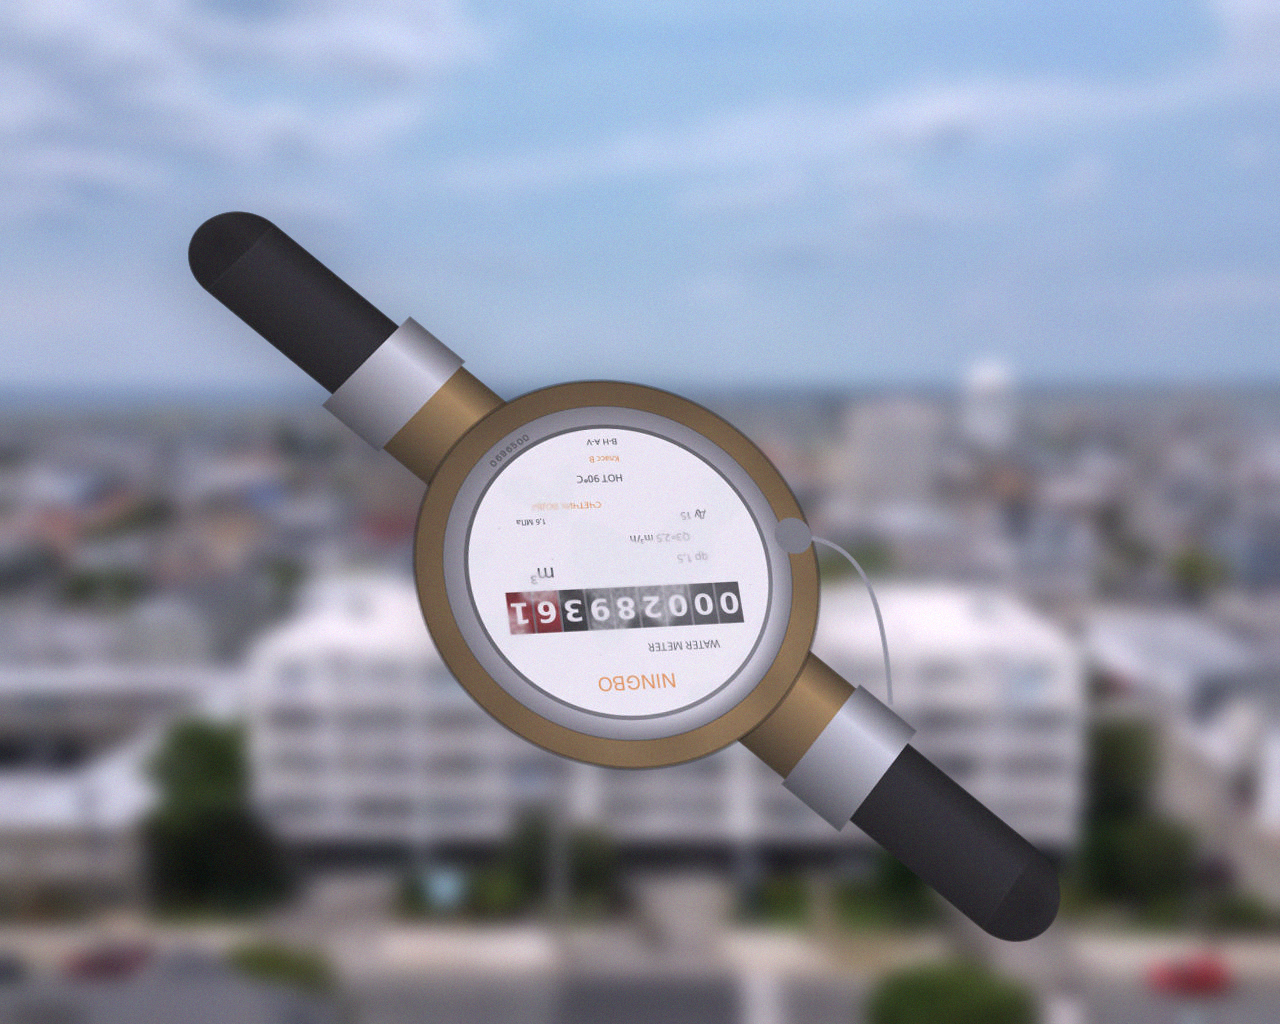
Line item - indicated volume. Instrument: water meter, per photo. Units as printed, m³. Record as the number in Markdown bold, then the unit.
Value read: **2893.61** m³
